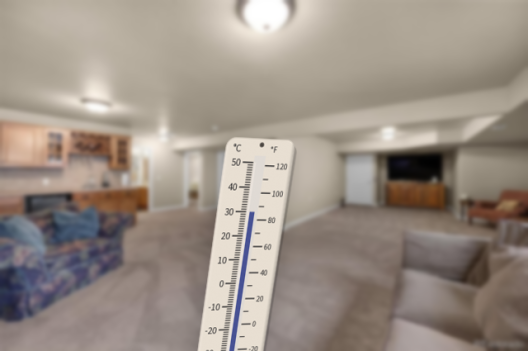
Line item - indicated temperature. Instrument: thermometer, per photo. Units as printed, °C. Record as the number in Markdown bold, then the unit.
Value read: **30** °C
